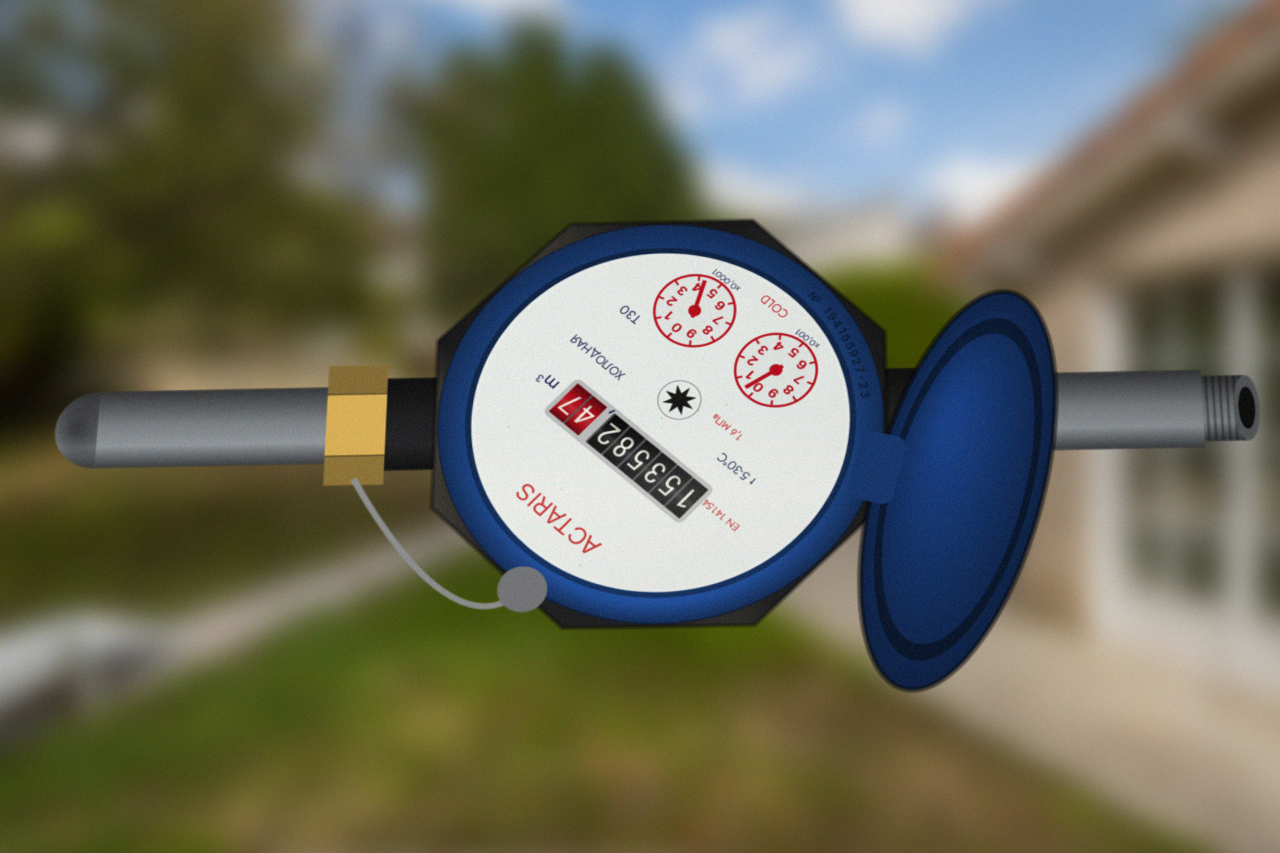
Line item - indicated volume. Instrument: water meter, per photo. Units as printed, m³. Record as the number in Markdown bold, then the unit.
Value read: **153582.4704** m³
